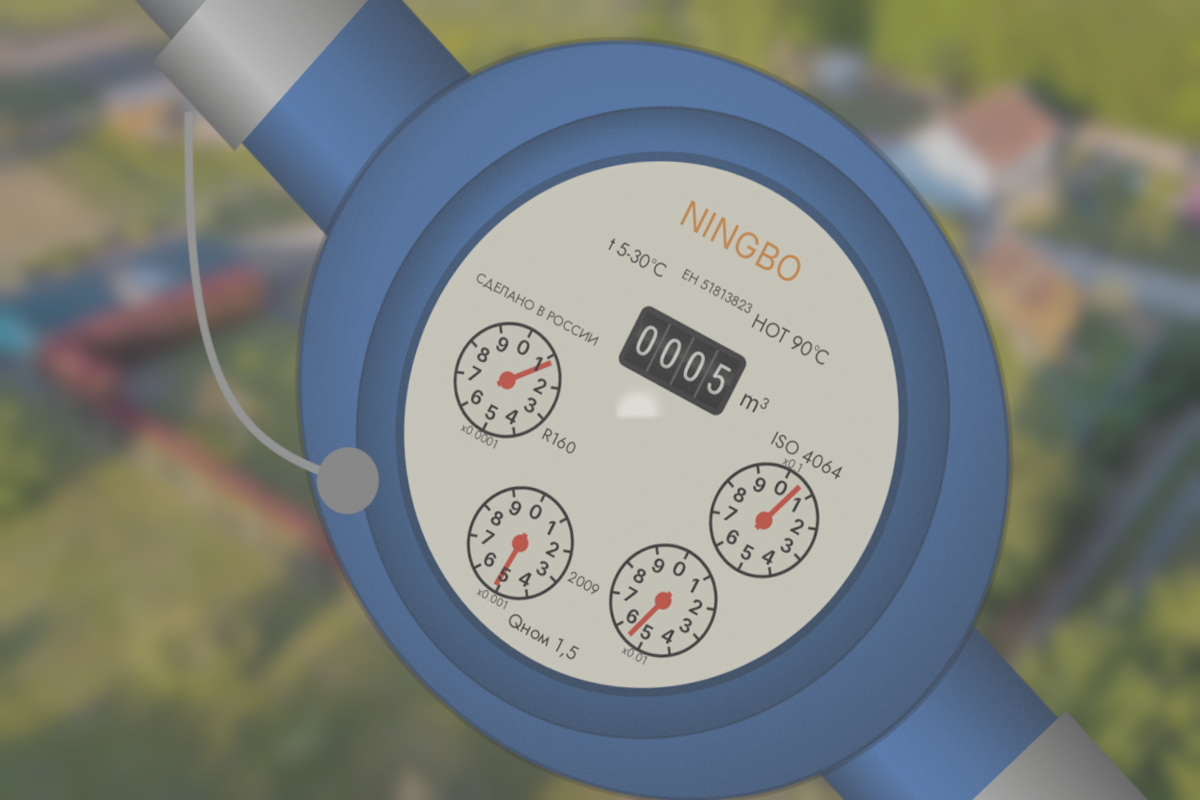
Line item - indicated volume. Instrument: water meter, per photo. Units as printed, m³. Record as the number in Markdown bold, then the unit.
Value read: **5.0551** m³
